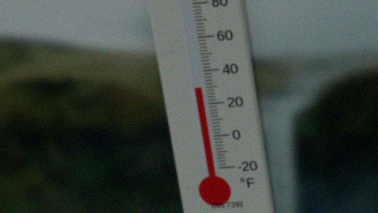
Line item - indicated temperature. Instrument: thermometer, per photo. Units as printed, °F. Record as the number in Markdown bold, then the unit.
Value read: **30** °F
